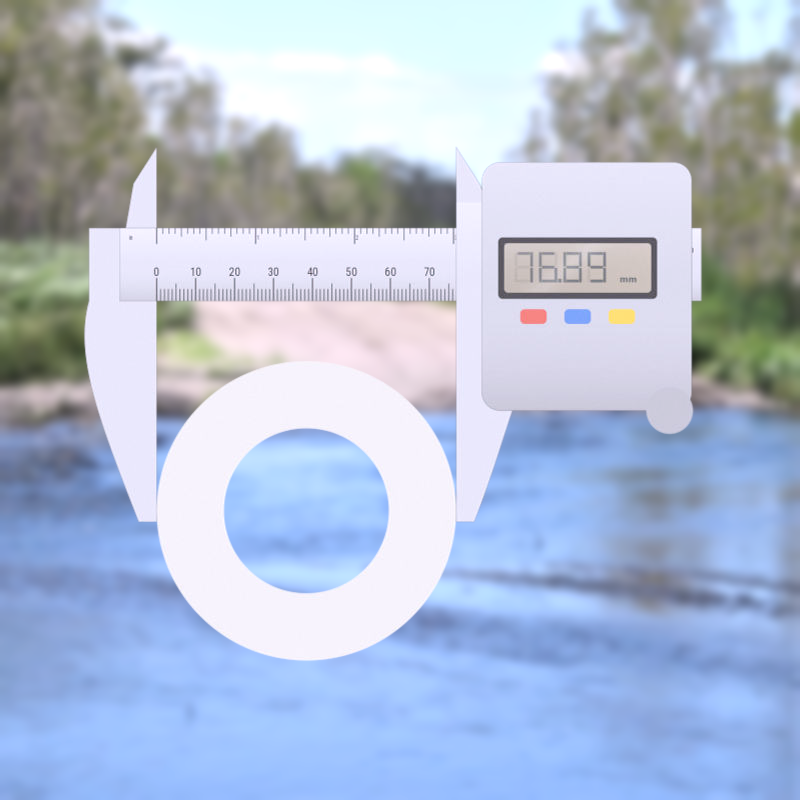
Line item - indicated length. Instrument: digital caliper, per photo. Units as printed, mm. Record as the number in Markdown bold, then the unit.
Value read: **76.89** mm
